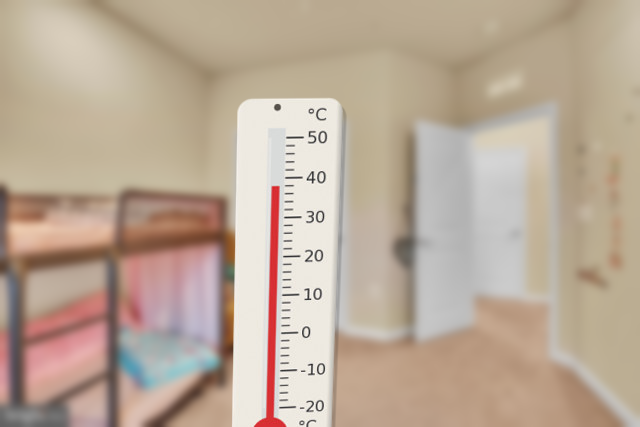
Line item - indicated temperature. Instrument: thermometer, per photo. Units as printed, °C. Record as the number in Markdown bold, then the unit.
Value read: **38** °C
